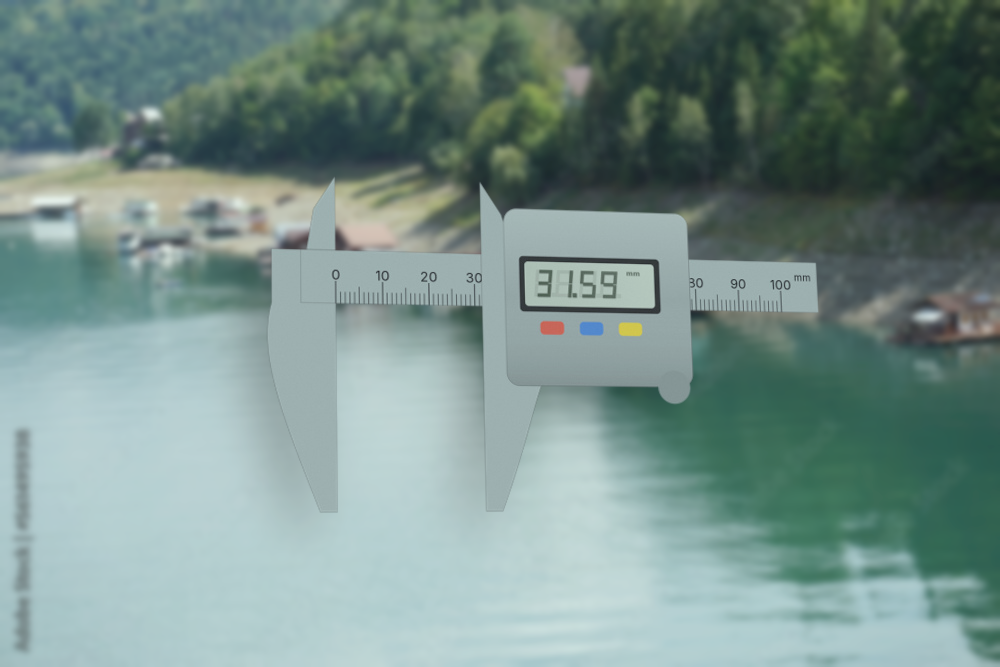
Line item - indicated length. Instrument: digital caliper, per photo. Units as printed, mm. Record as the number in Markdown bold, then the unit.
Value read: **31.59** mm
